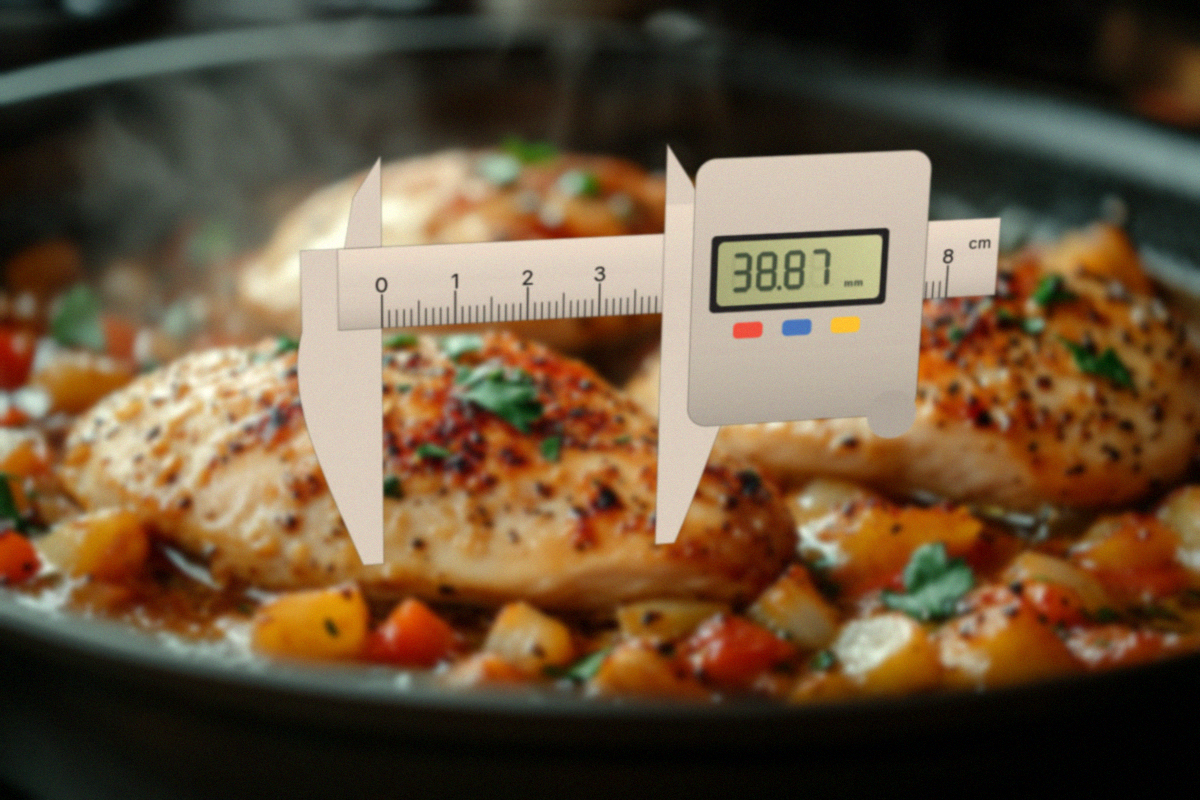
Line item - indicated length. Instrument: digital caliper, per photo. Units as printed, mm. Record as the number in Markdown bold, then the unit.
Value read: **38.87** mm
